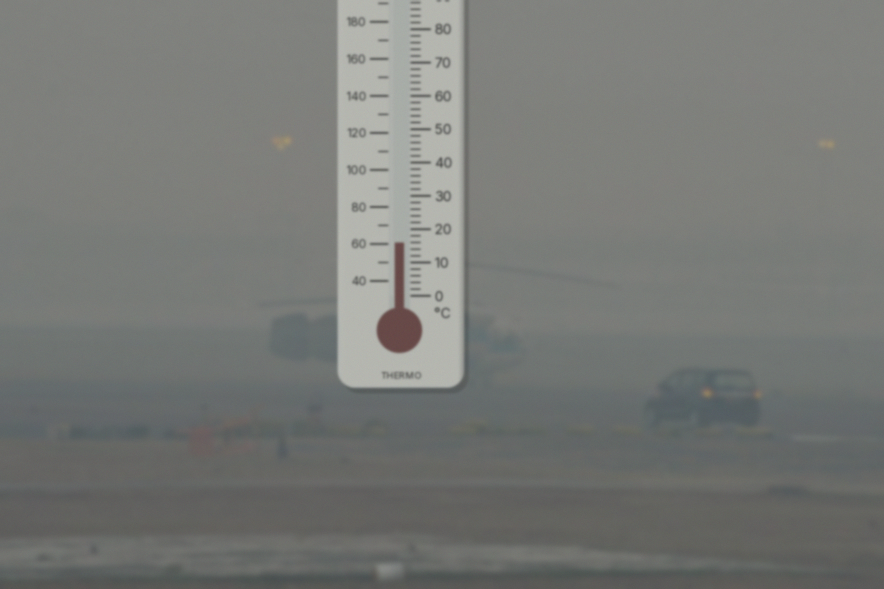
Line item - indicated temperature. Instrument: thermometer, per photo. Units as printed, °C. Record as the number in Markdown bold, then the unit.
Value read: **16** °C
